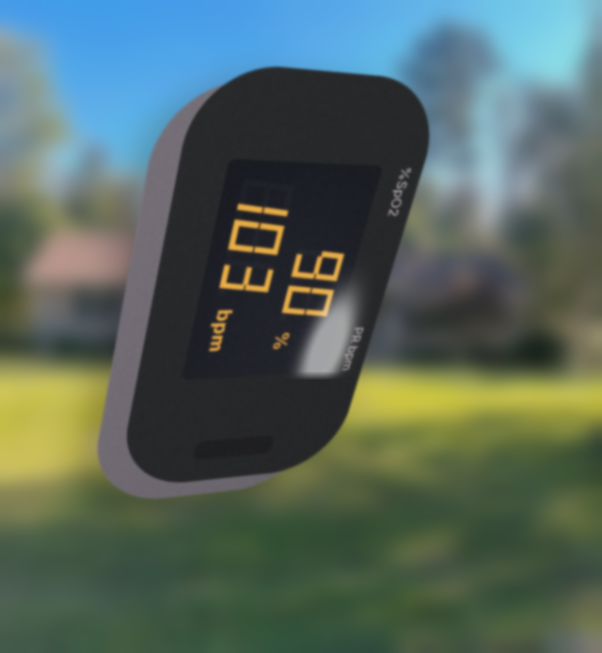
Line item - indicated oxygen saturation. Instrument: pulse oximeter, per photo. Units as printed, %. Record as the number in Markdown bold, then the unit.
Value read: **90** %
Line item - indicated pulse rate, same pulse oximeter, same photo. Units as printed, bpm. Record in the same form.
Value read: **103** bpm
